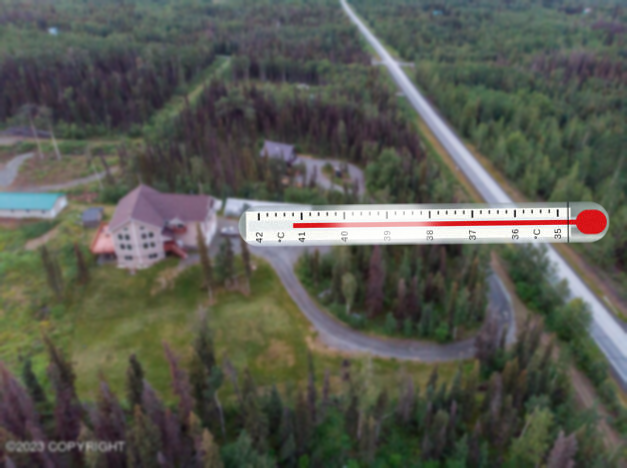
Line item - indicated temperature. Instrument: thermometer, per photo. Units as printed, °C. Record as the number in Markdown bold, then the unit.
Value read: **41.2** °C
